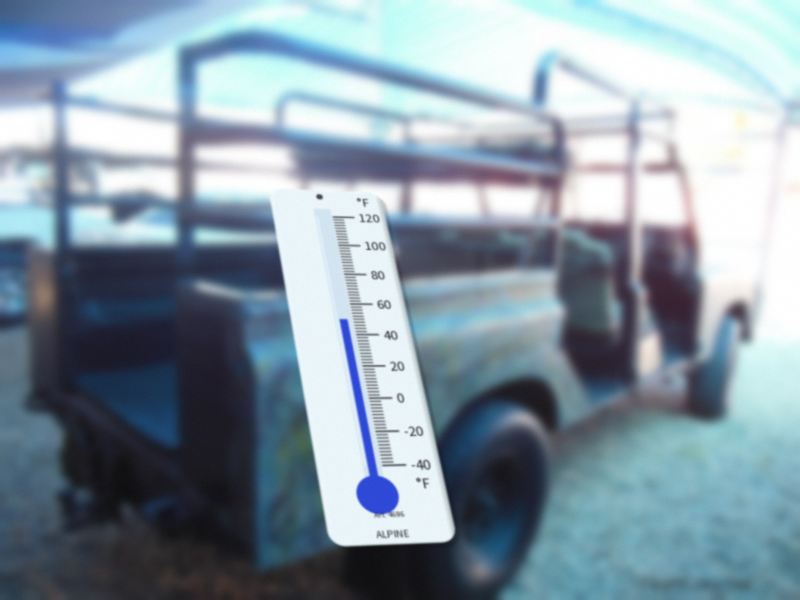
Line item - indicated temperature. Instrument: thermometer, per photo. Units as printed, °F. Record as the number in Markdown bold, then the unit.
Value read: **50** °F
